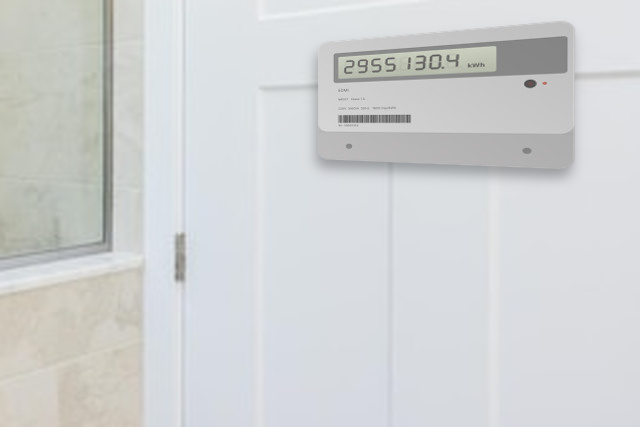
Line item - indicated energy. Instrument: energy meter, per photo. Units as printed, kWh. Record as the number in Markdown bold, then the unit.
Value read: **2955130.4** kWh
